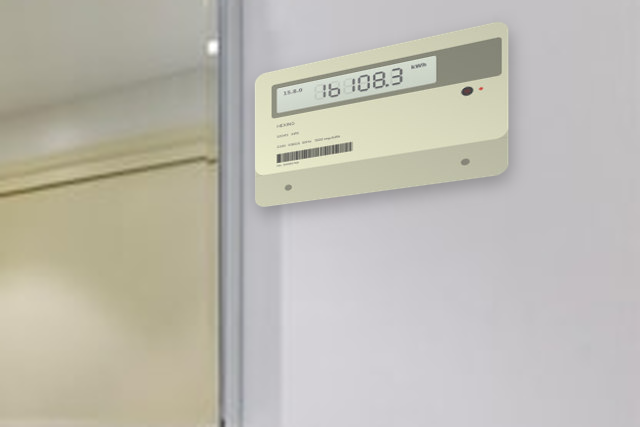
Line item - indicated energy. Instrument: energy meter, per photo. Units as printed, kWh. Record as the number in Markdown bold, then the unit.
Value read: **16108.3** kWh
